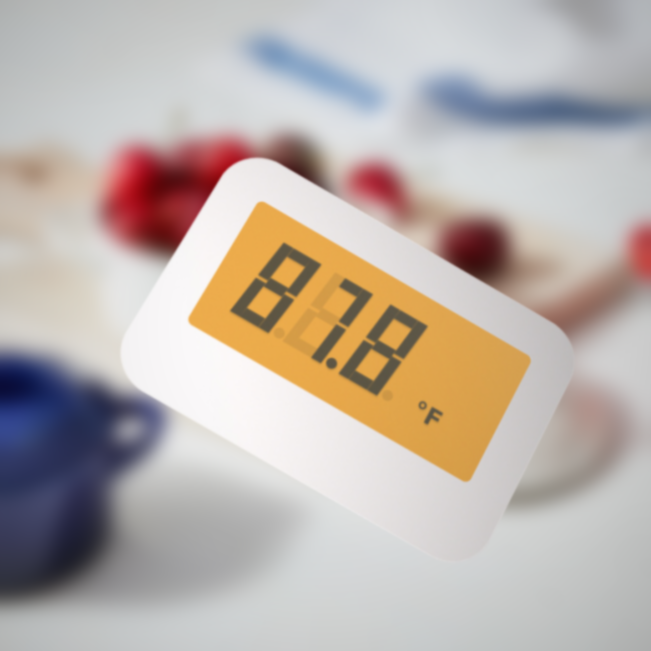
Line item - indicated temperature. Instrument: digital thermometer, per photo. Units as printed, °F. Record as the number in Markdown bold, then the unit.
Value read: **87.8** °F
